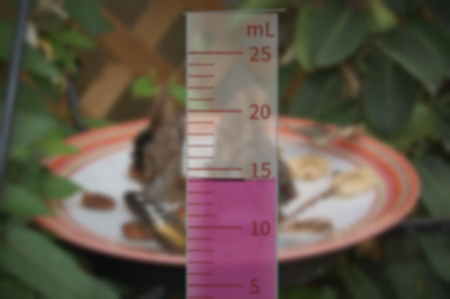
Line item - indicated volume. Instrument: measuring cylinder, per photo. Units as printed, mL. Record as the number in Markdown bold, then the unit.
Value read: **14** mL
